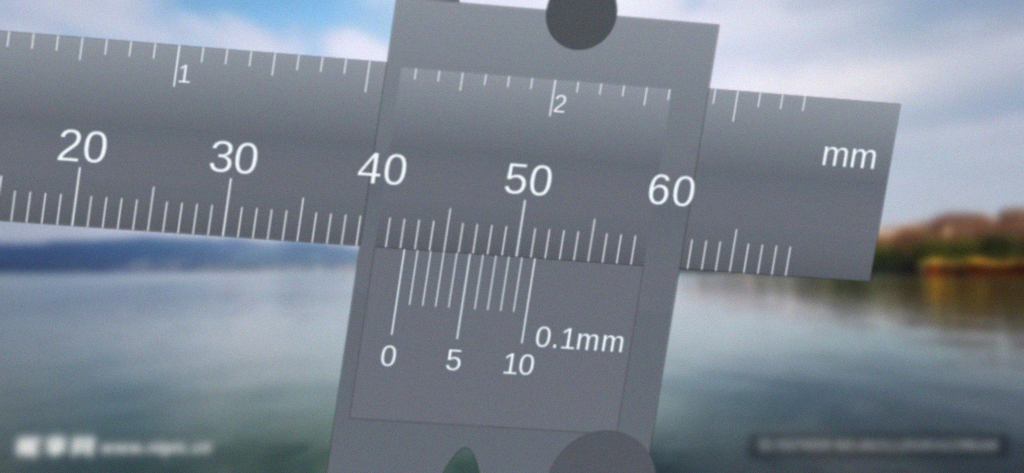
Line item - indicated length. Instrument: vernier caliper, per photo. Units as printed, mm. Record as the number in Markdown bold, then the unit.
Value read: **42.3** mm
